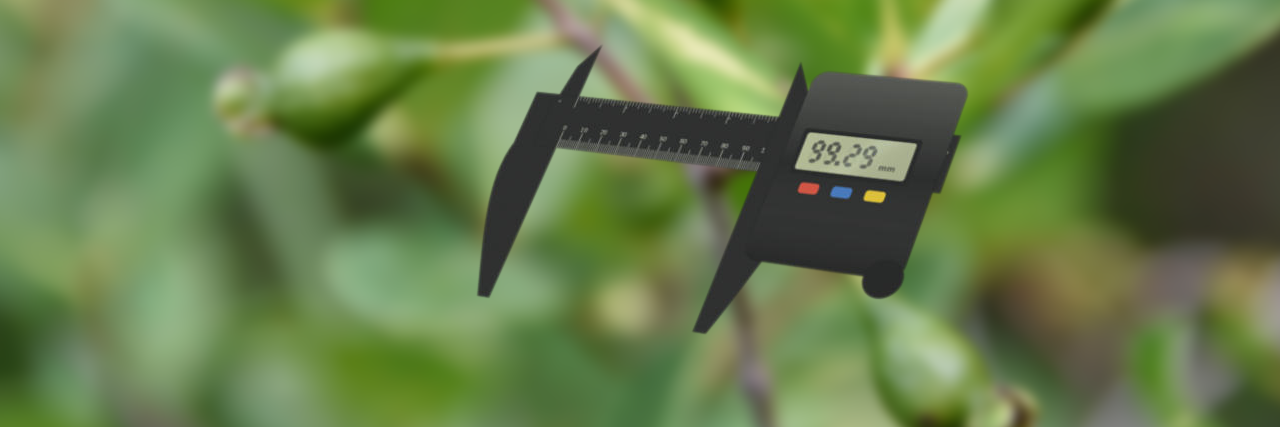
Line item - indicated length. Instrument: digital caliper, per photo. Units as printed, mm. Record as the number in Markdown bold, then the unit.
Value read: **99.29** mm
